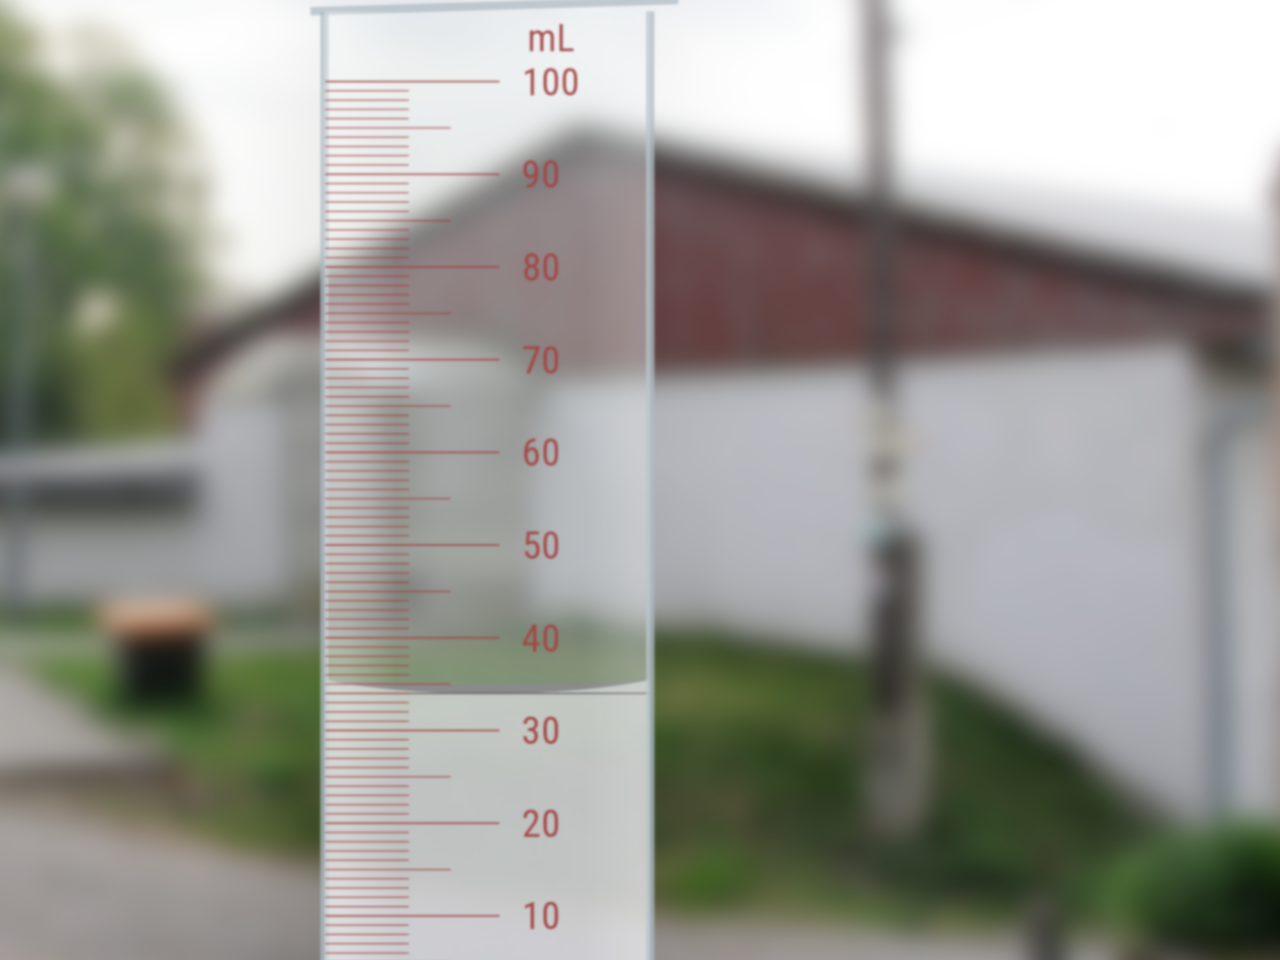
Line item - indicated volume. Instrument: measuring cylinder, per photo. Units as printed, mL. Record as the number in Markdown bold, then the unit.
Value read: **34** mL
